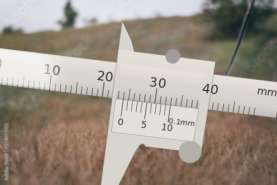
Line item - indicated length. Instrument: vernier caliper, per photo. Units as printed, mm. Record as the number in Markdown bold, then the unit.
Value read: **24.0** mm
